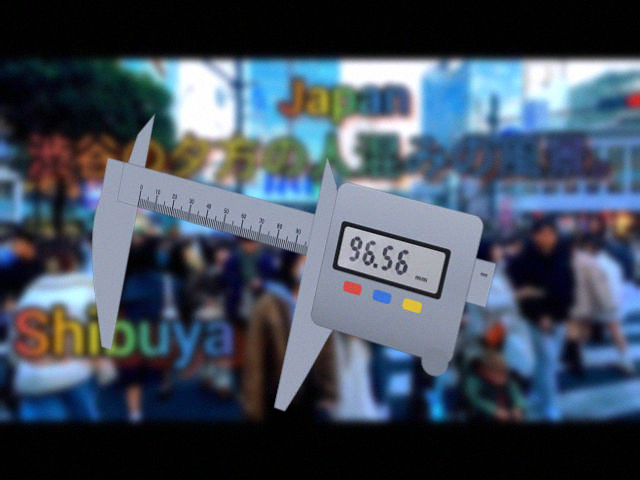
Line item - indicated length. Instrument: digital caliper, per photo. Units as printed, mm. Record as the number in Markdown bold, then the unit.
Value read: **96.56** mm
